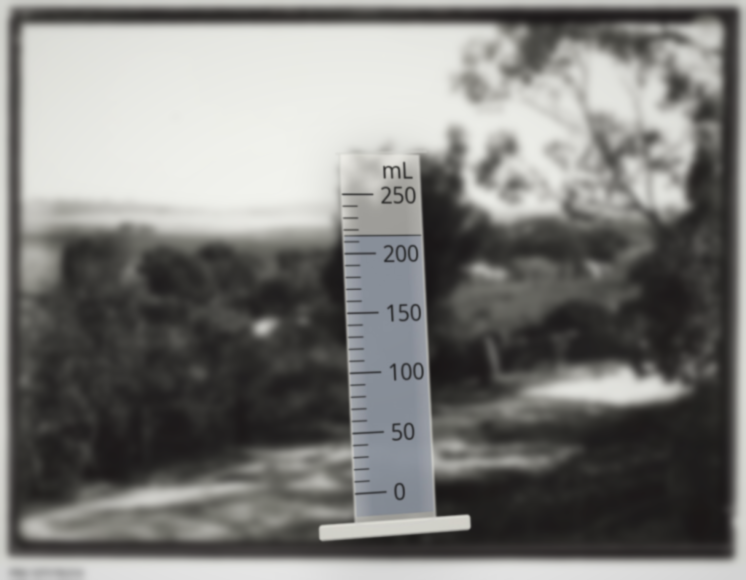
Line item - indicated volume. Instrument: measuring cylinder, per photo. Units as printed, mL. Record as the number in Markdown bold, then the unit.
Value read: **215** mL
